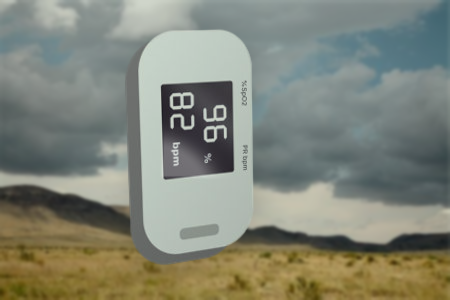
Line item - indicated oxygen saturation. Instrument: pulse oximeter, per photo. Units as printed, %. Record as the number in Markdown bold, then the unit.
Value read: **96** %
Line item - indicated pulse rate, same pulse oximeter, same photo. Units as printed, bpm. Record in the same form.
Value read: **82** bpm
